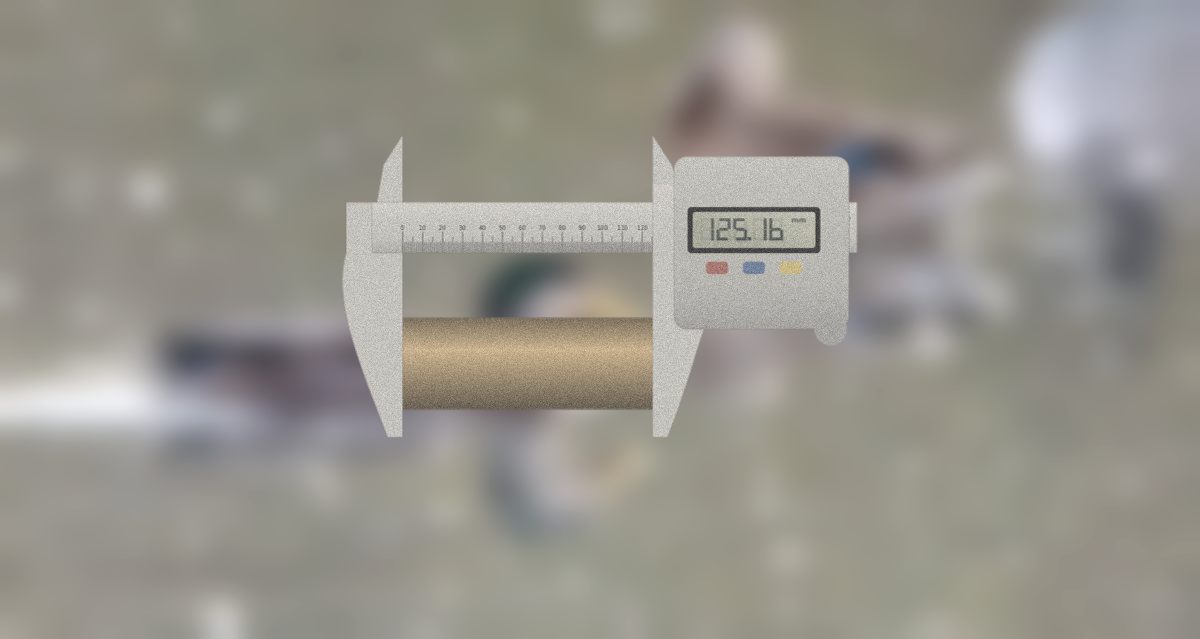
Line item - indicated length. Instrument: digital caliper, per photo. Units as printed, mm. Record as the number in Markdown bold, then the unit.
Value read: **125.16** mm
